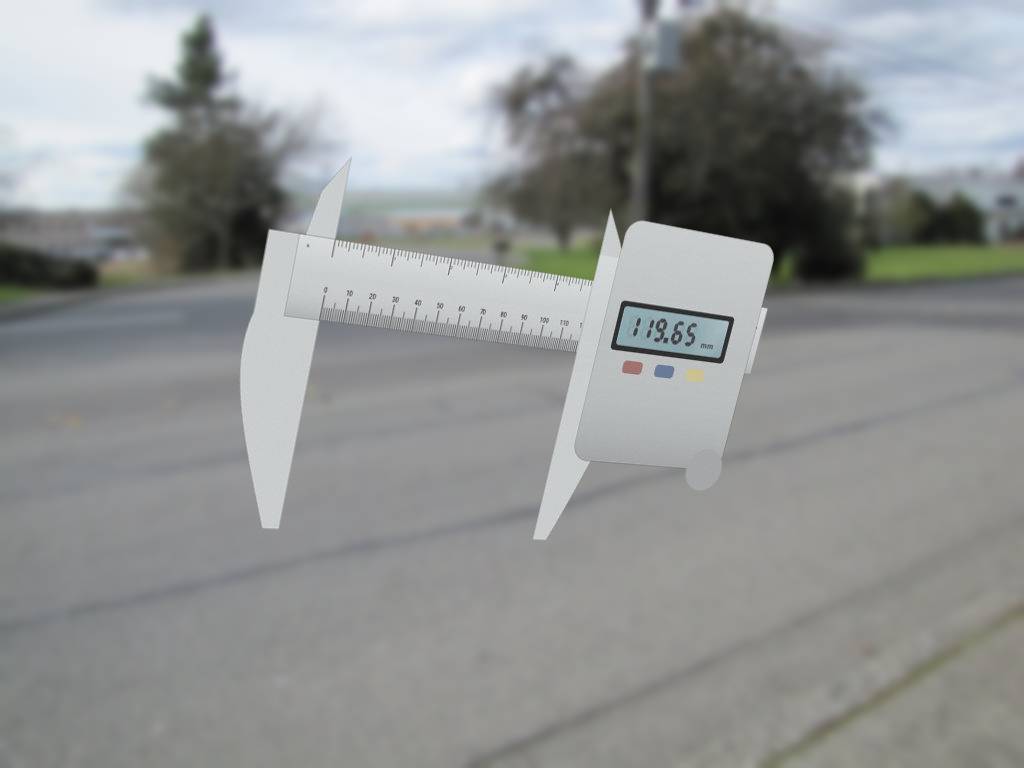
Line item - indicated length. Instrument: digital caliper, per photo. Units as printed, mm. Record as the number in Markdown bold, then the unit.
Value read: **119.65** mm
